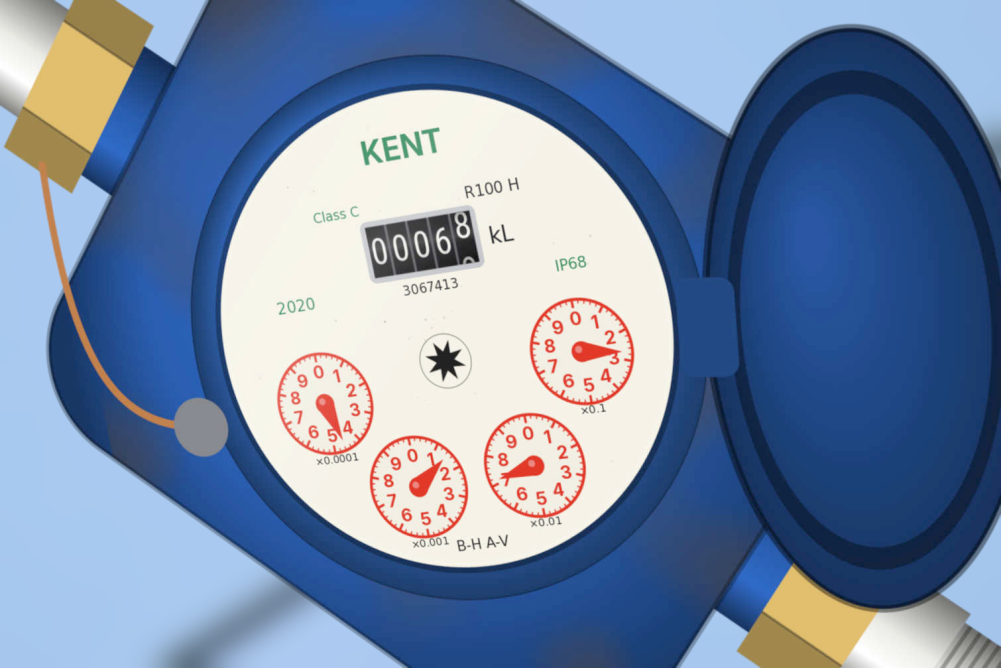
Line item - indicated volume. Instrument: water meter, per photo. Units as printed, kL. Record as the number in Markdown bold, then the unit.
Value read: **68.2714** kL
